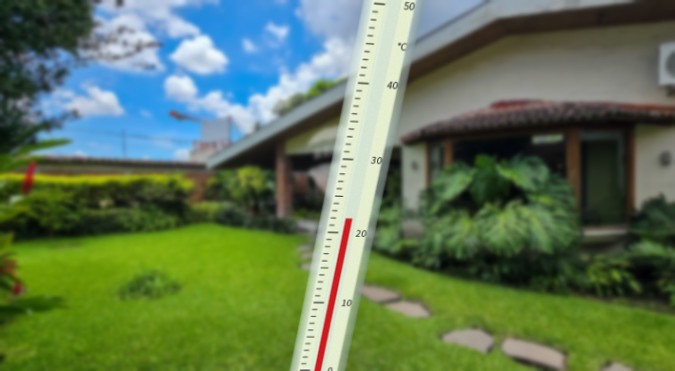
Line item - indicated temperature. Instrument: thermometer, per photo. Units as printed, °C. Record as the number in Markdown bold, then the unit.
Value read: **22** °C
